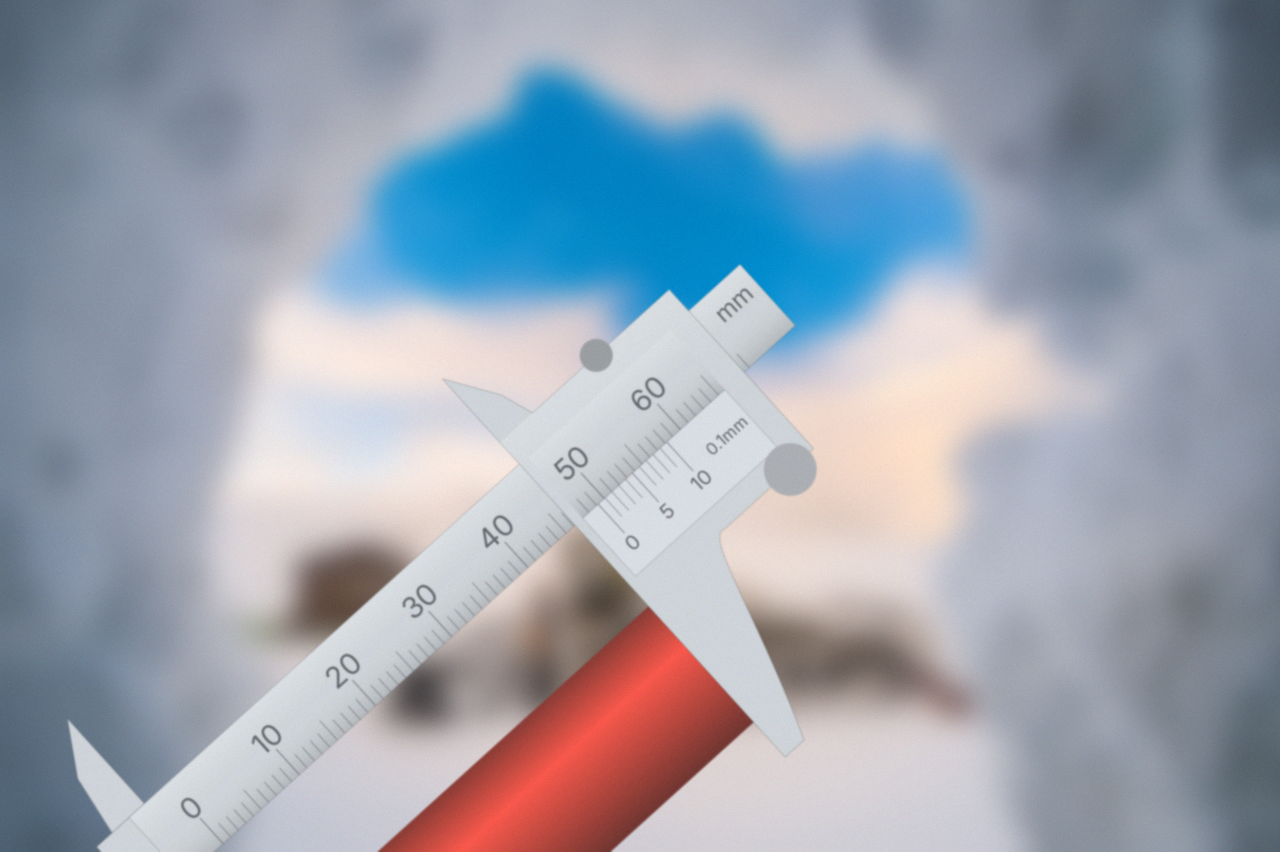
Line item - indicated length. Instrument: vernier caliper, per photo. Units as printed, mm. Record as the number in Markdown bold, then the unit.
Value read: **49.2** mm
